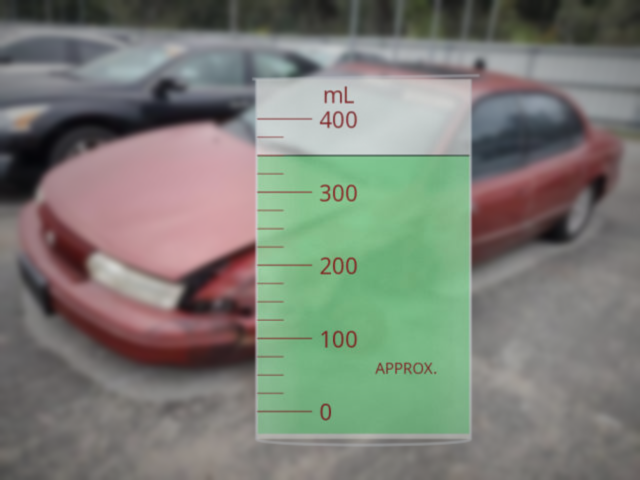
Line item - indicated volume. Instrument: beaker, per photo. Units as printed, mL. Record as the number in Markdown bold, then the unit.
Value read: **350** mL
